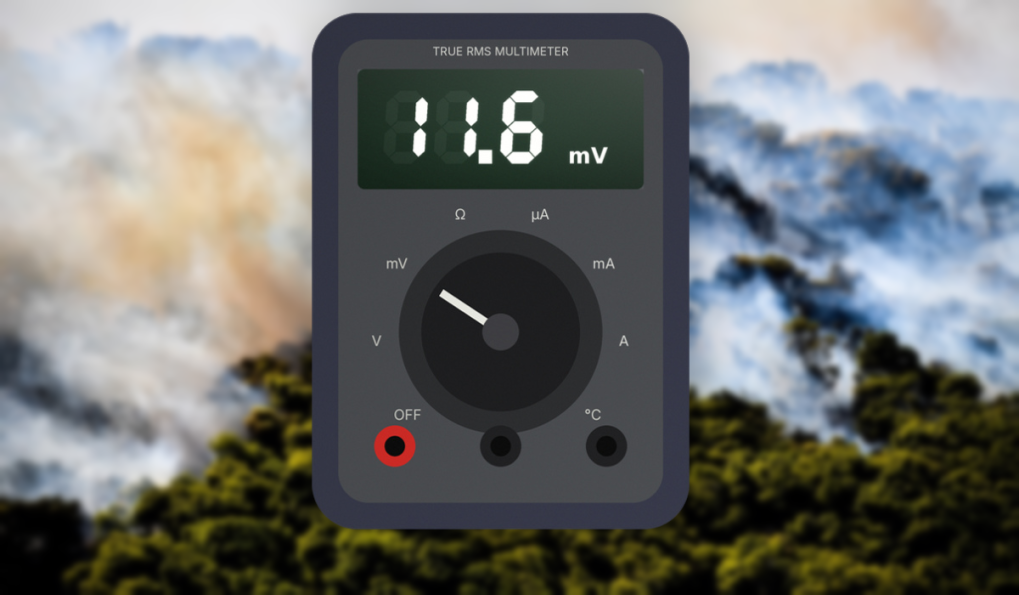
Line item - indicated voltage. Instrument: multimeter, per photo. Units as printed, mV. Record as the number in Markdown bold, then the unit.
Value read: **11.6** mV
